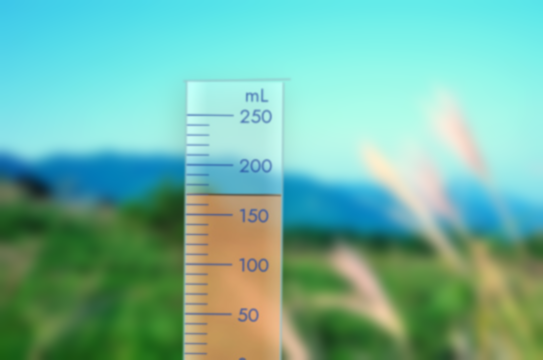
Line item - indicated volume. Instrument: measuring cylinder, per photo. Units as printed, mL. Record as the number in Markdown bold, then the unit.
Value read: **170** mL
